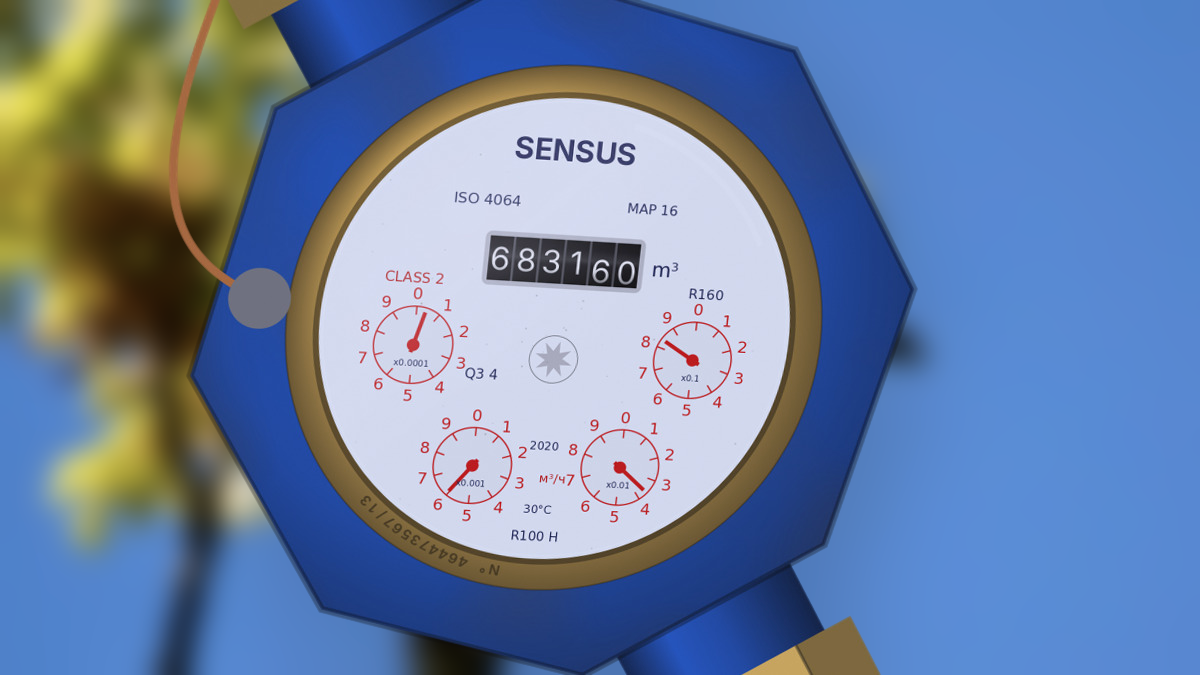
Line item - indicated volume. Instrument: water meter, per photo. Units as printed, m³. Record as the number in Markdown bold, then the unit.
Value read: **683159.8360** m³
